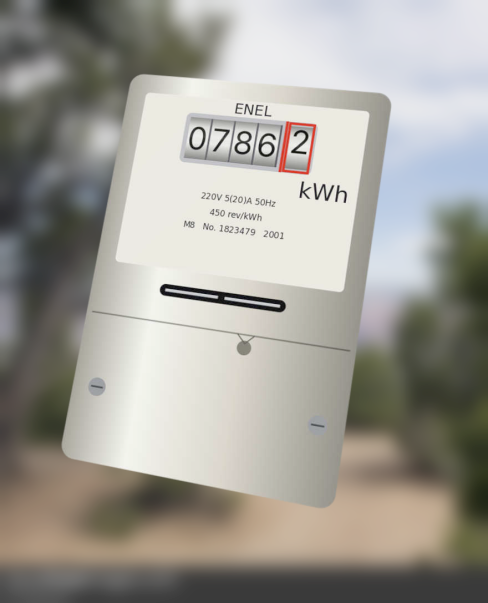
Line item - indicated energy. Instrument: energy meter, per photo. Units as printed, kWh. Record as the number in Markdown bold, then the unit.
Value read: **786.2** kWh
